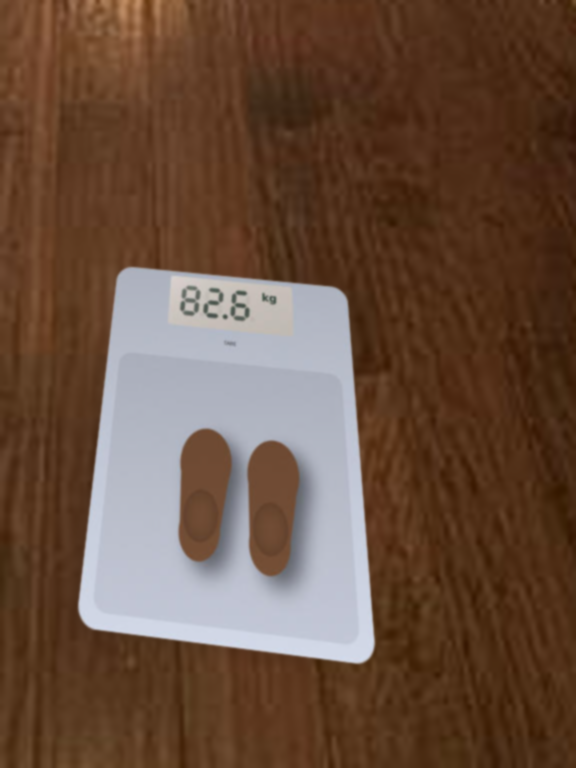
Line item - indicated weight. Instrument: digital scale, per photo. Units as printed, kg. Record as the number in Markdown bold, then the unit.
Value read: **82.6** kg
